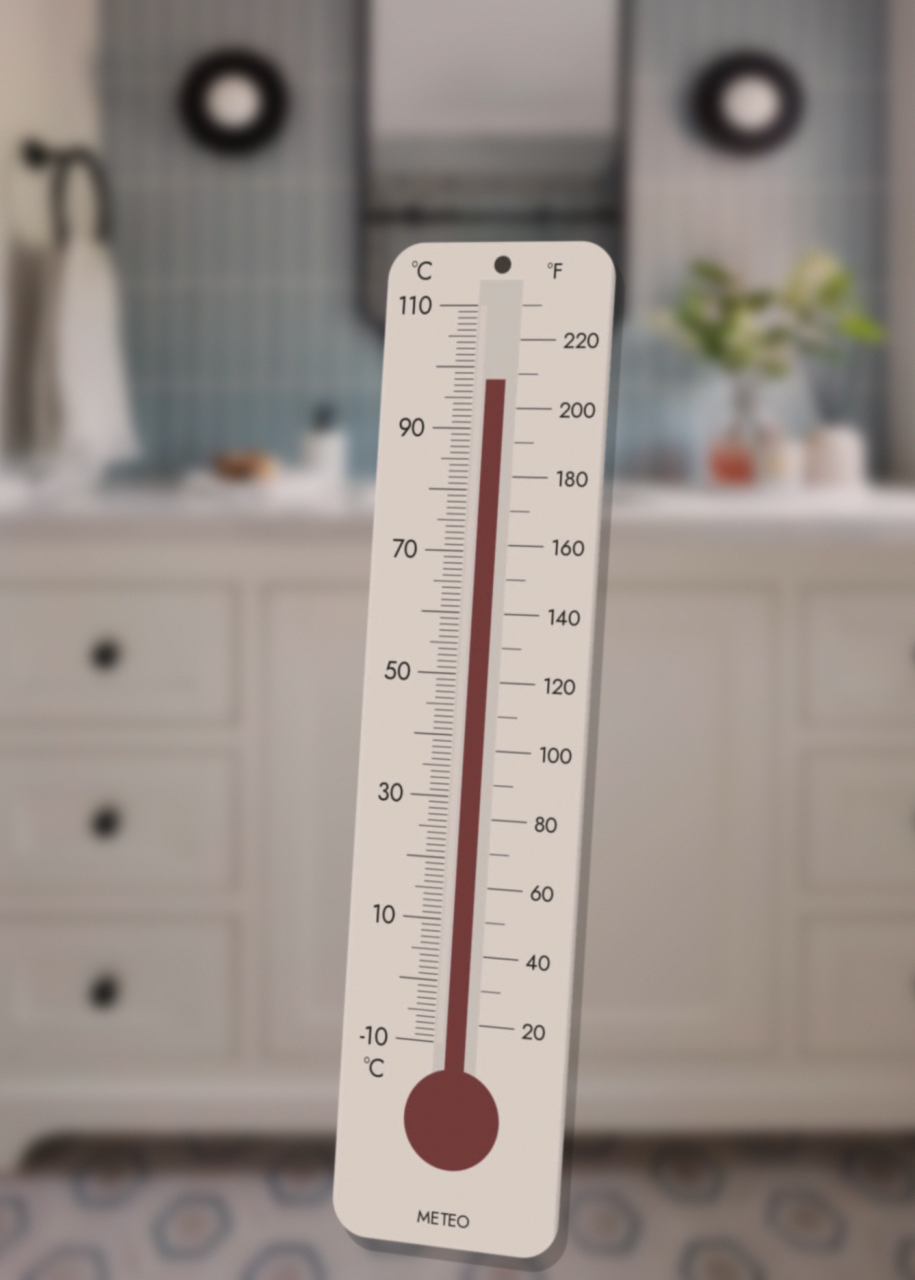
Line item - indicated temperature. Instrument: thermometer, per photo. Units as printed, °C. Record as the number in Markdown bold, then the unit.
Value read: **98** °C
